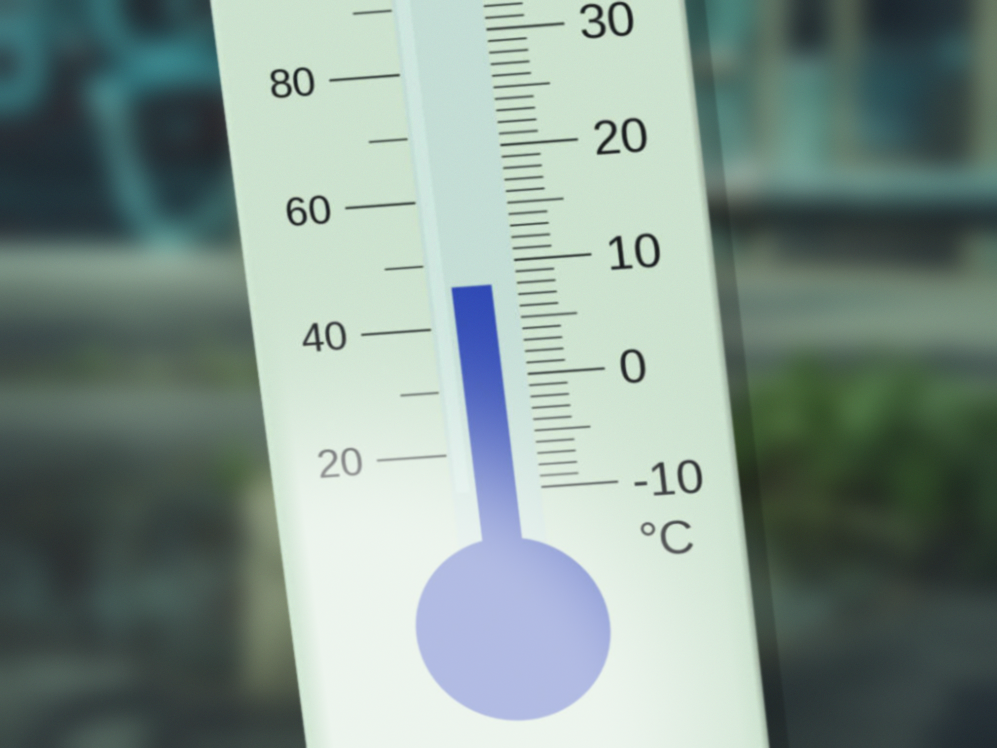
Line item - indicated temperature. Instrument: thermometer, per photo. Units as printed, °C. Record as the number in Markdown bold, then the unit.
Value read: **8** °C
